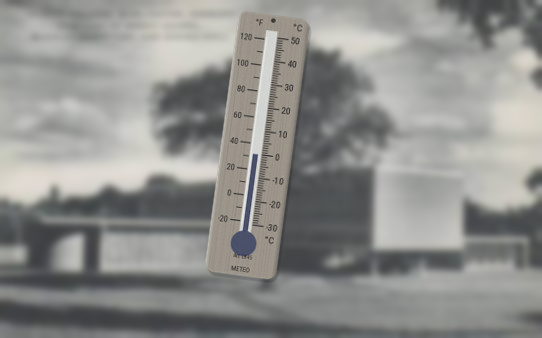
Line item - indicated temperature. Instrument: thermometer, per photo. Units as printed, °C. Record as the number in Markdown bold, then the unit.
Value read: **0** °C
